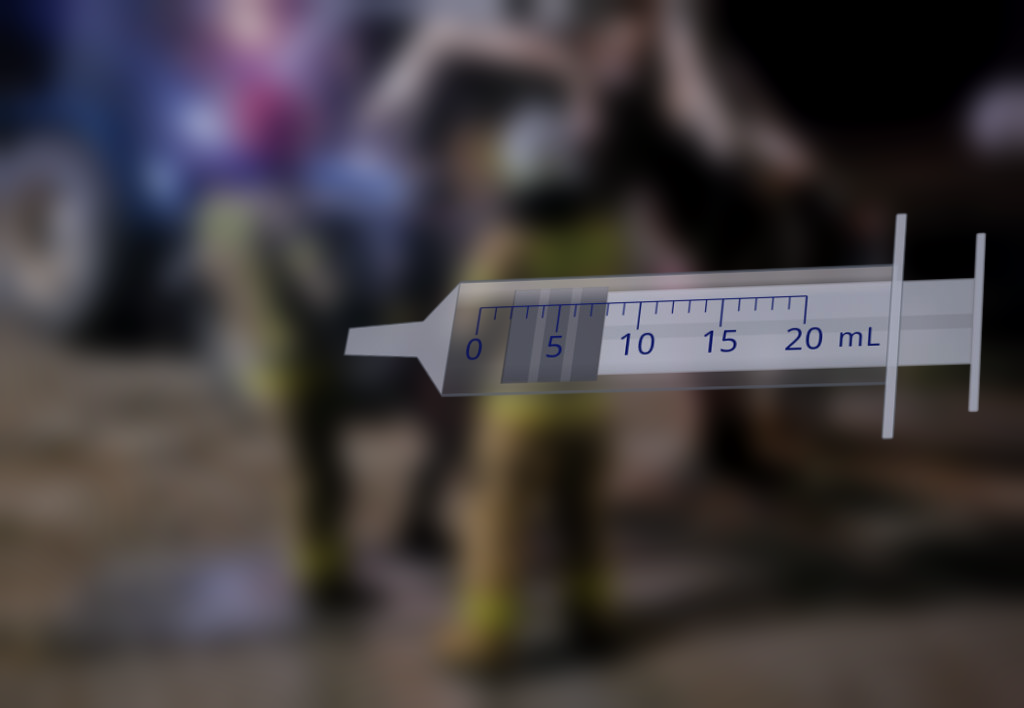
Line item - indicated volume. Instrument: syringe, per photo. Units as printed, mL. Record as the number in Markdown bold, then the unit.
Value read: **2** mL
